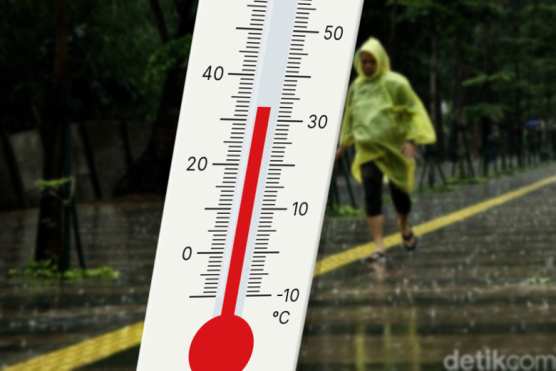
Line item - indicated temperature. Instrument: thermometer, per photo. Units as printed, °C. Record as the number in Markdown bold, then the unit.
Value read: **33** °C
